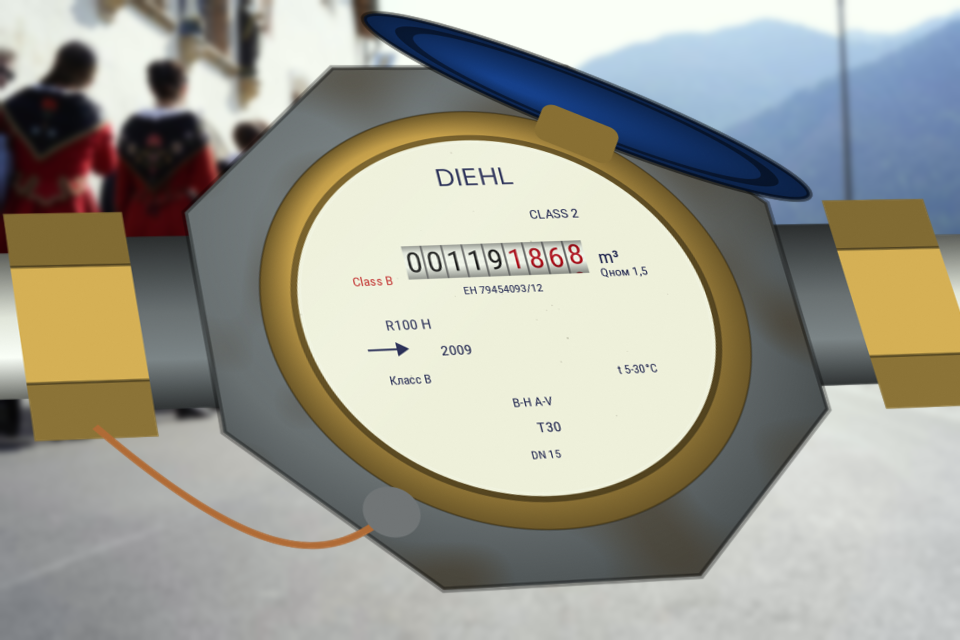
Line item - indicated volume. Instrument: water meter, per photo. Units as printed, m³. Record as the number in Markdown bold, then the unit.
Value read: **119.1868** m³
